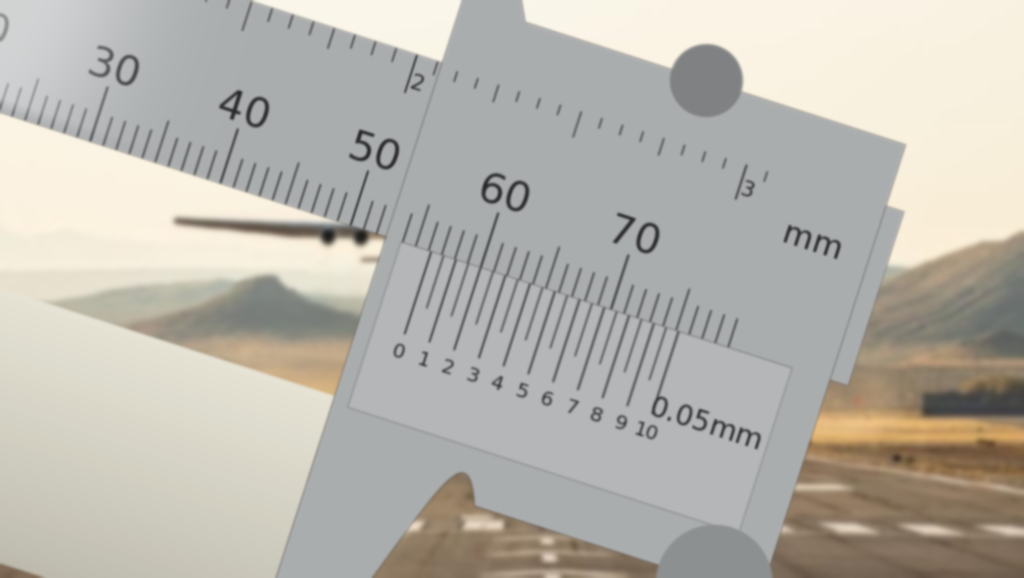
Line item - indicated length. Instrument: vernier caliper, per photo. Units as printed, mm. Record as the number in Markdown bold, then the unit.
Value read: **56.2** mm
